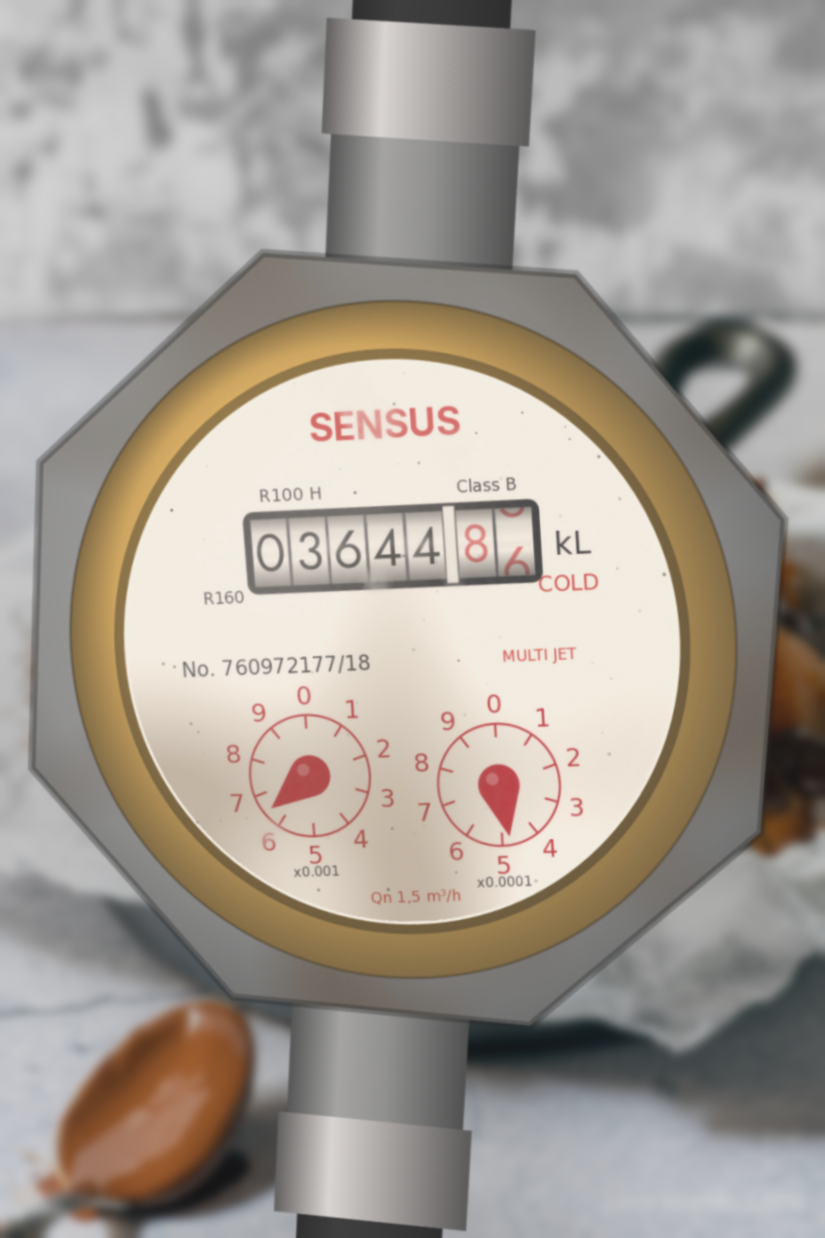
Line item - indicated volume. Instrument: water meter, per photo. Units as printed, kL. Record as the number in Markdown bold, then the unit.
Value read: **3644.8564** kL
